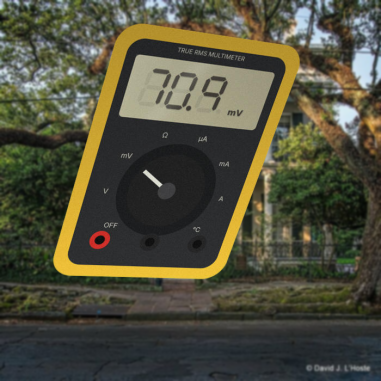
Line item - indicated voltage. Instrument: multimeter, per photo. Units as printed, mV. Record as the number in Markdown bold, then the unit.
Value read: **70.9** mV
